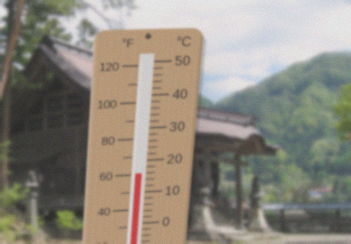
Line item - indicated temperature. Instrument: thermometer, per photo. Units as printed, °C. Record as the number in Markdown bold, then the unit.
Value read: **16** °C
